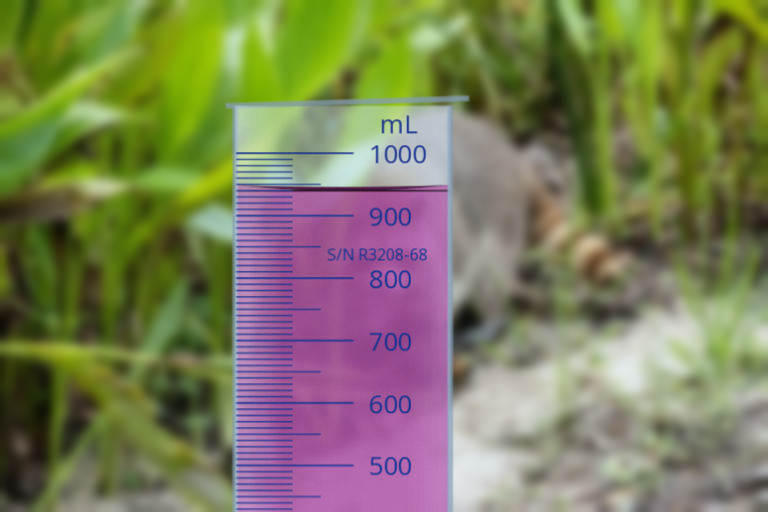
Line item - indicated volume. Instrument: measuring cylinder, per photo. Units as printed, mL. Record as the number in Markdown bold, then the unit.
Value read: **940** mL
